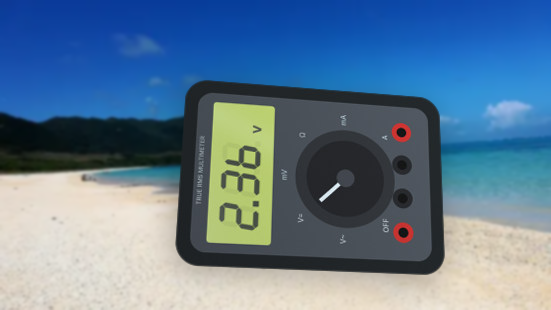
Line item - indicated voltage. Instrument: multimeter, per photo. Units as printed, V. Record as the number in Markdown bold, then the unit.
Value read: **2.36** V
